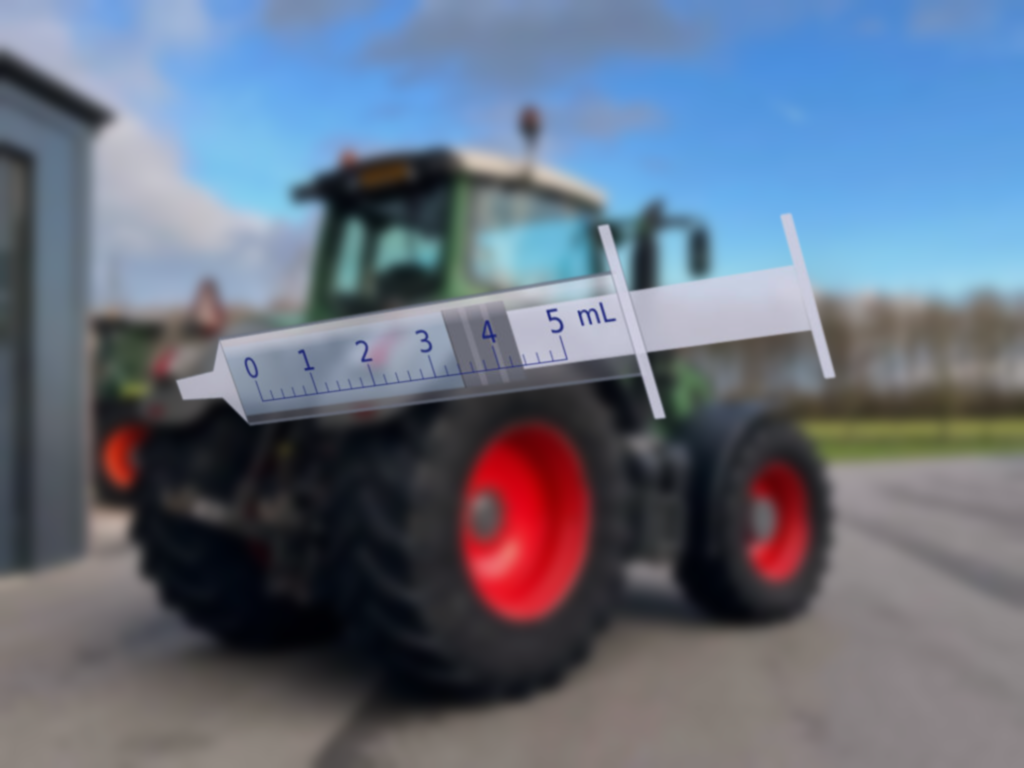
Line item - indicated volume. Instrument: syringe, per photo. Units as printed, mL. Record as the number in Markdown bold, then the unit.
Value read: **3.4** mL
